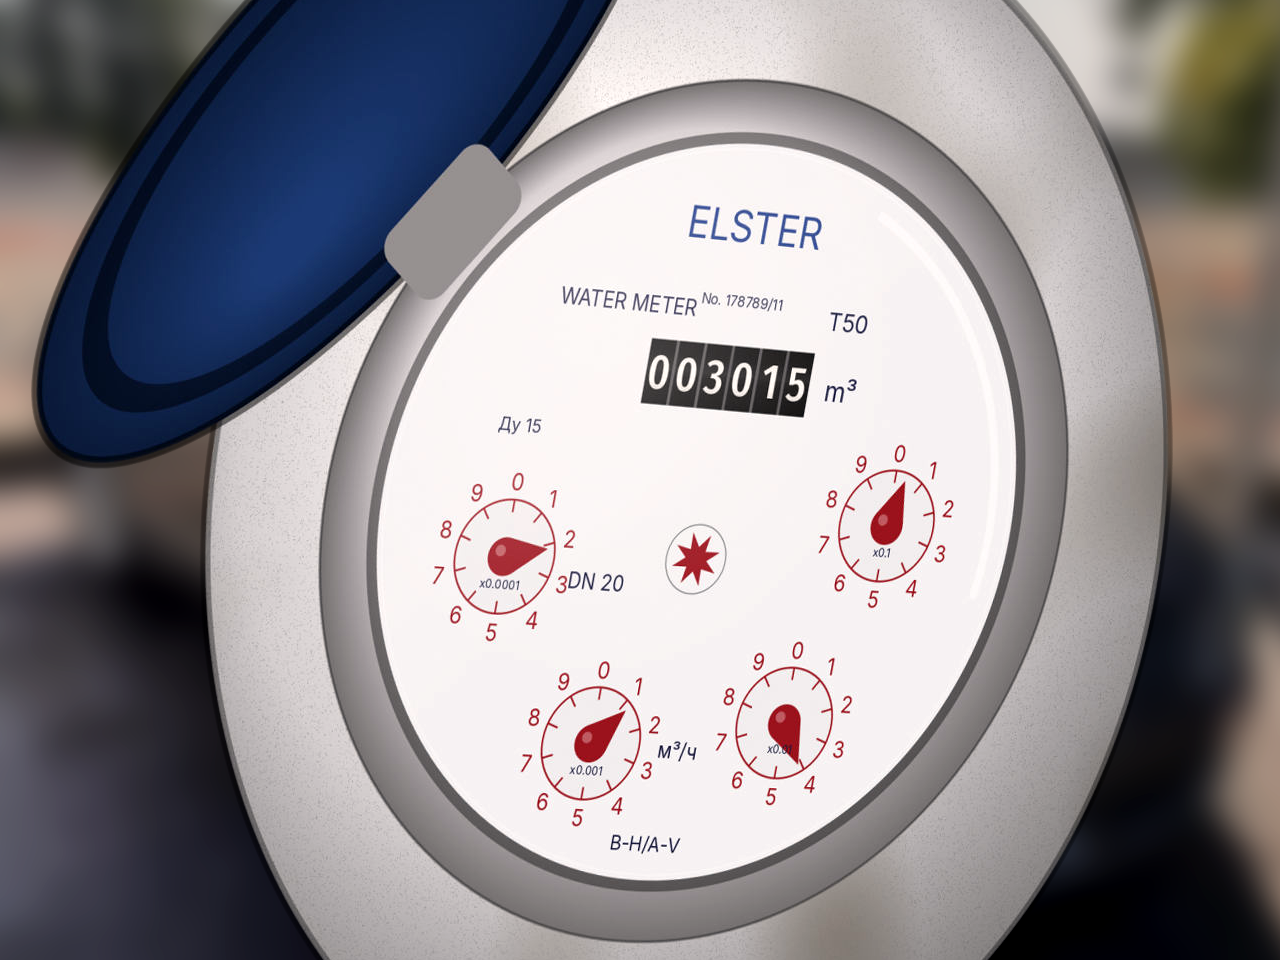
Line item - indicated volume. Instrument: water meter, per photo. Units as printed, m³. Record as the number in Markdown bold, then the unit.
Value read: **3015.0412** m³
